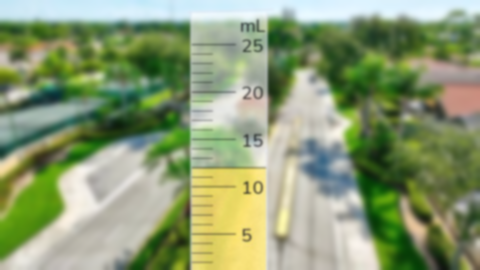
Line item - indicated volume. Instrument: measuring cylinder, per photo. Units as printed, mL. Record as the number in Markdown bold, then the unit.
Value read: **12** mL
